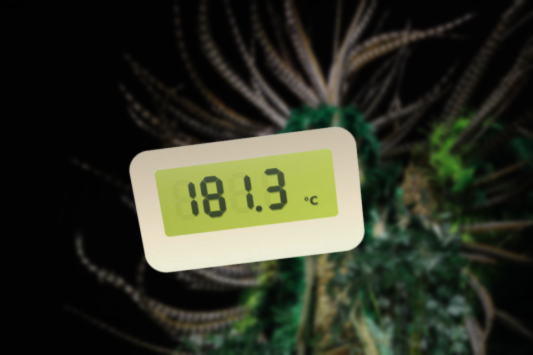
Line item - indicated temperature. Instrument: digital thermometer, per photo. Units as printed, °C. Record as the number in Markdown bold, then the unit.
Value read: **181.3** °C
